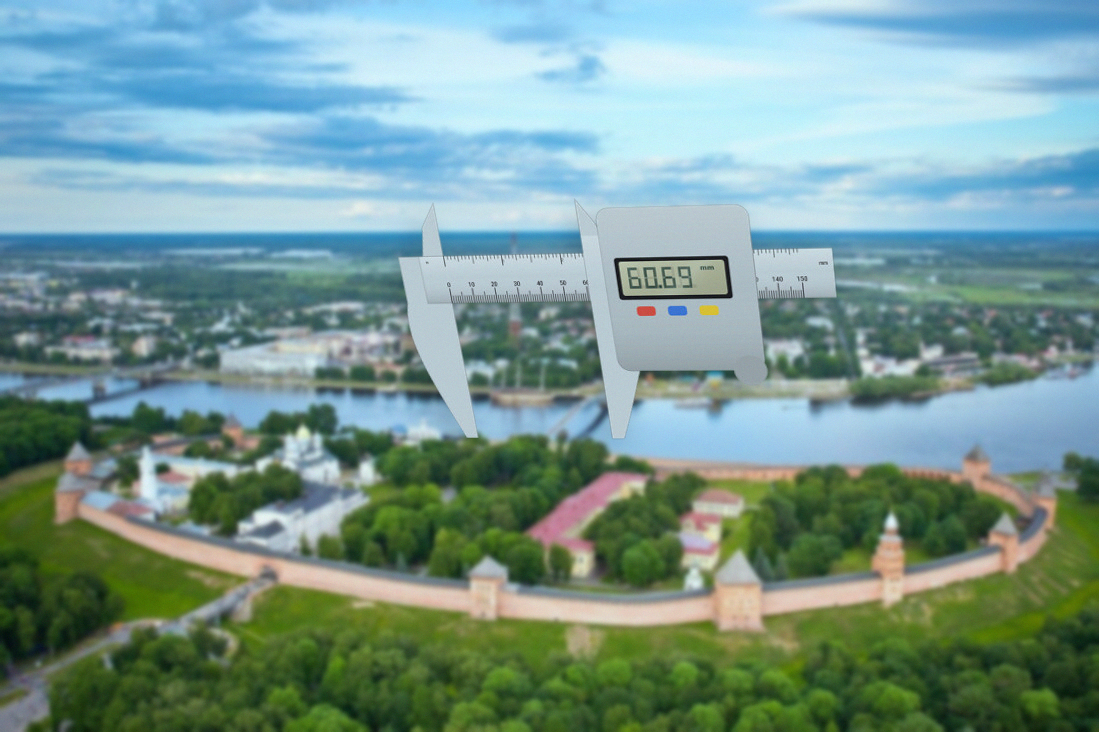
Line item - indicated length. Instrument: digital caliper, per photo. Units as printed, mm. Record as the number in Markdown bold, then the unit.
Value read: **60.69** mm
